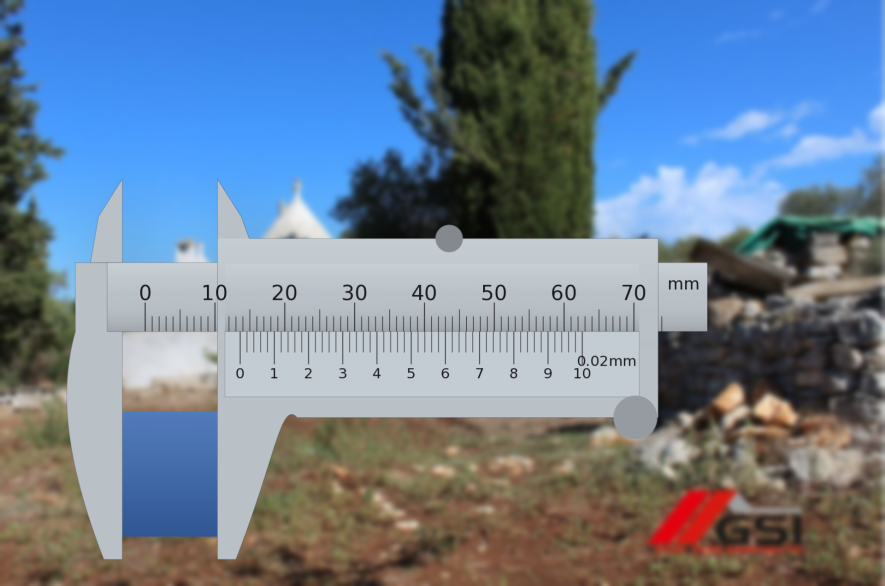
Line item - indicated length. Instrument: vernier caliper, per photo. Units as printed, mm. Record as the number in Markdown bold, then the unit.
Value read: **13.6** mm
